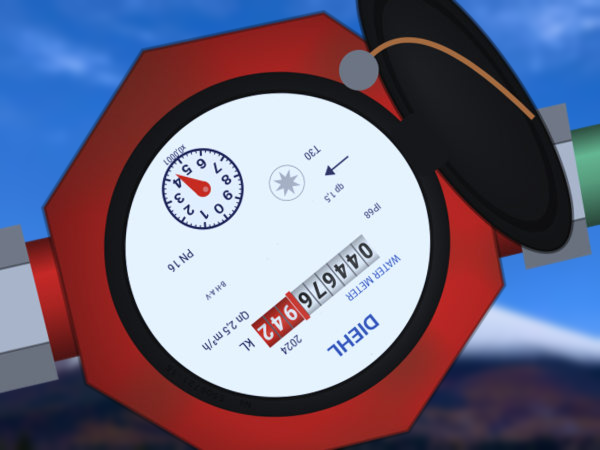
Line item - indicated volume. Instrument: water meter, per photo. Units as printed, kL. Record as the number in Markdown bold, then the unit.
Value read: **44676.9424** kL
